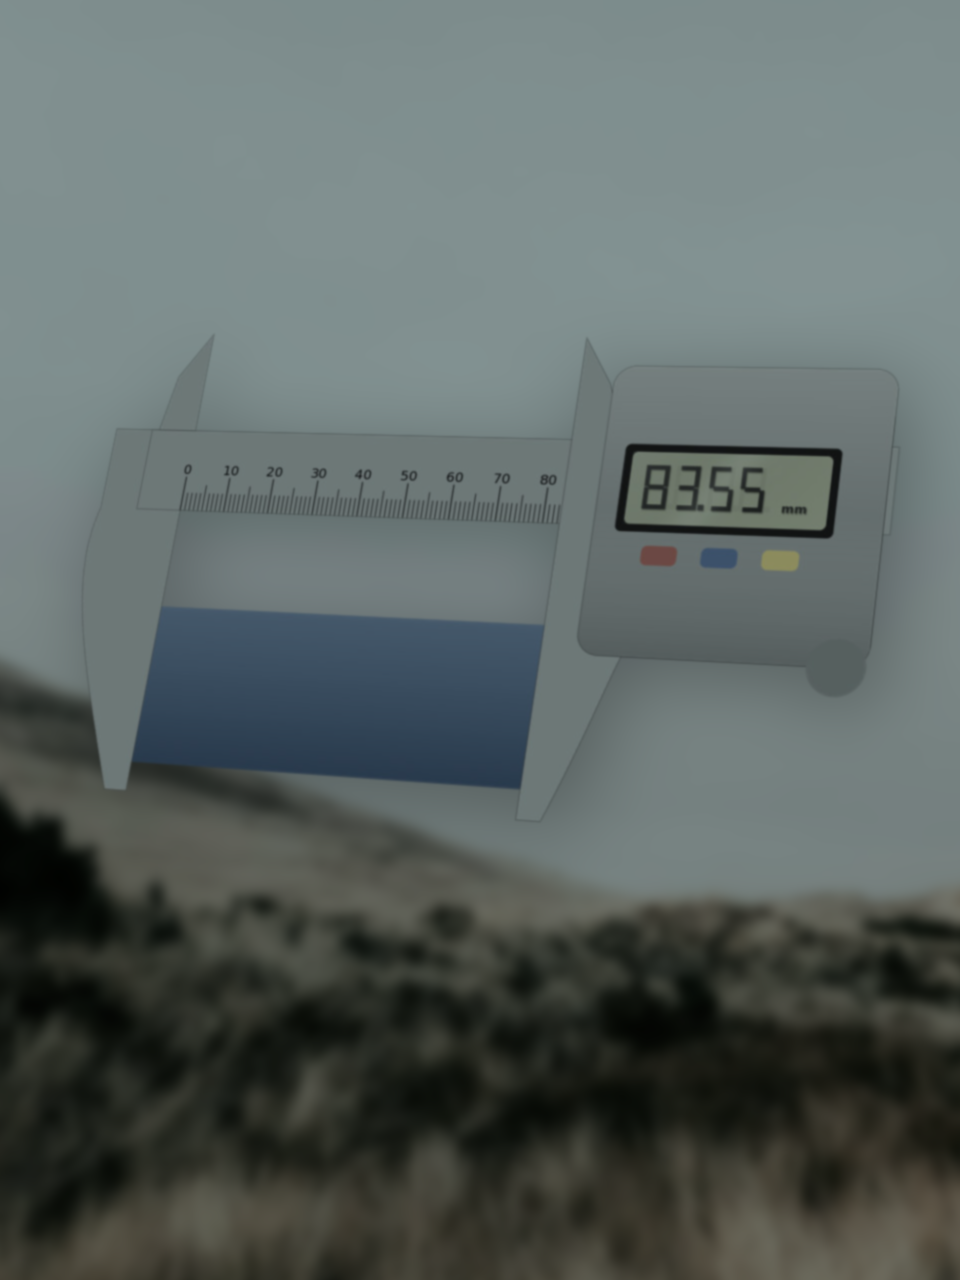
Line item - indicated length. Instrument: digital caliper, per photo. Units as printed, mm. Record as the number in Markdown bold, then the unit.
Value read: **83.55** mm
